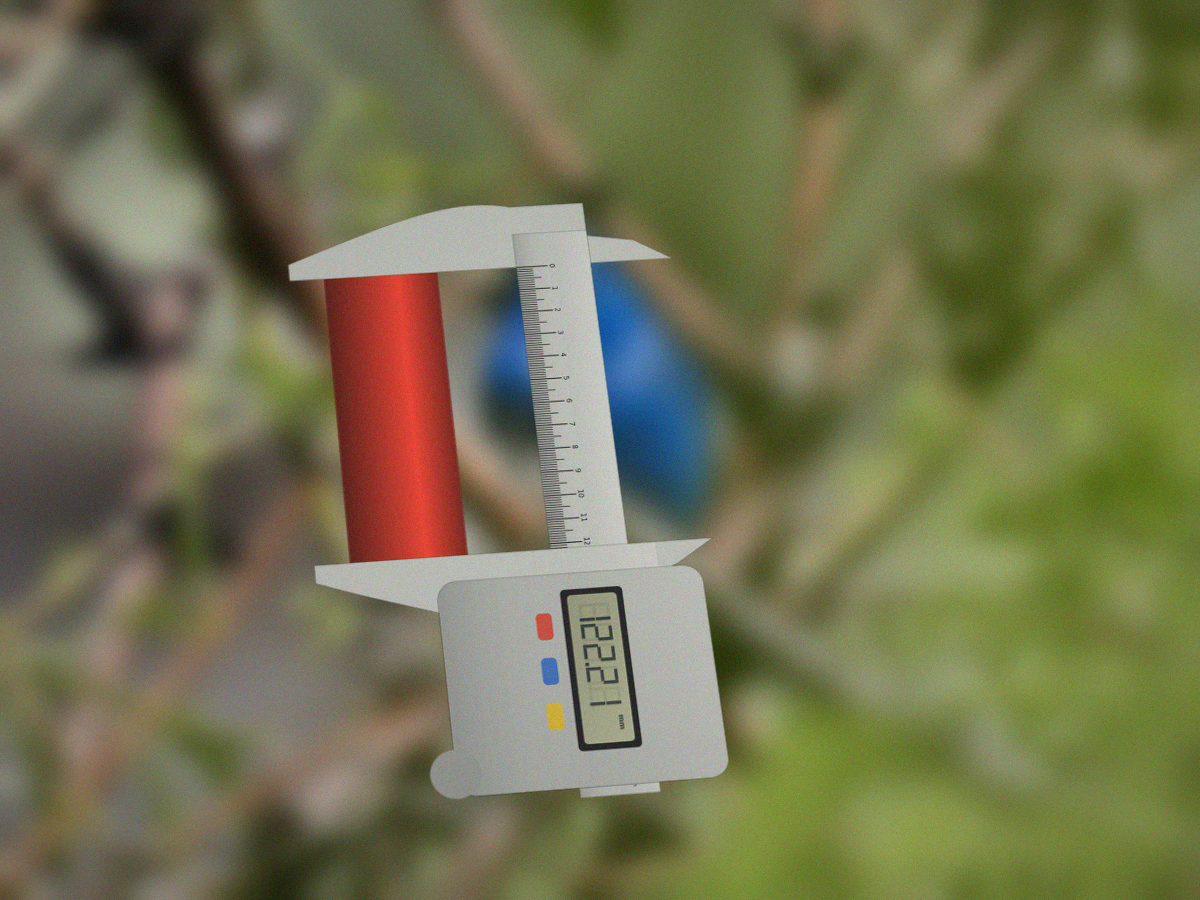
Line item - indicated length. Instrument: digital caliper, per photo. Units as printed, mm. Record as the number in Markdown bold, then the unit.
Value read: **122.21** mm
